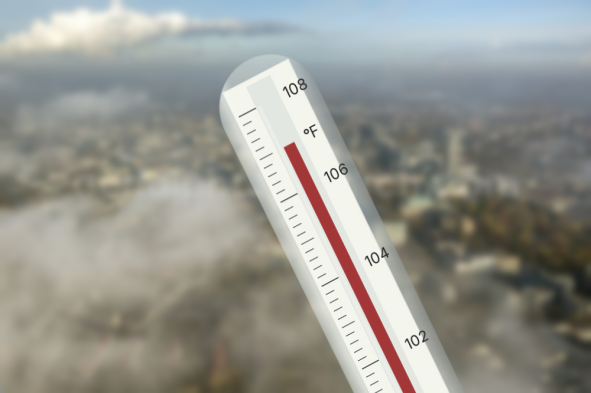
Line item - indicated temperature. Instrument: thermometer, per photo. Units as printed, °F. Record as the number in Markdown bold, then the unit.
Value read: **107** °F
